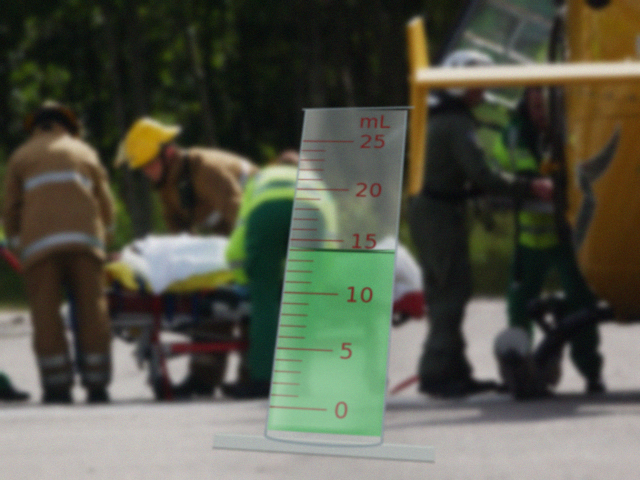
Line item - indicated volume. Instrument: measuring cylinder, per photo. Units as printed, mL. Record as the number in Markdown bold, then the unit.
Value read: **14** mL
